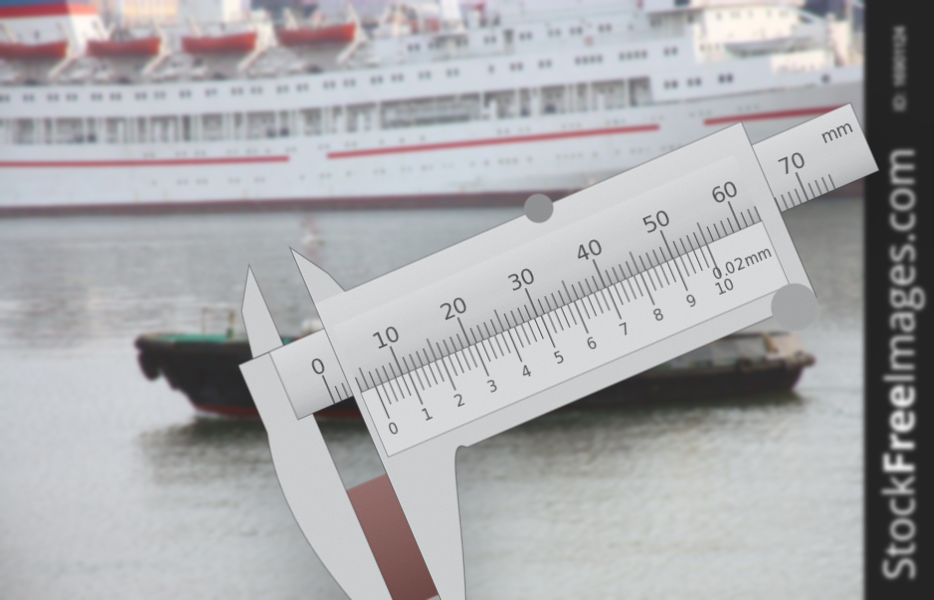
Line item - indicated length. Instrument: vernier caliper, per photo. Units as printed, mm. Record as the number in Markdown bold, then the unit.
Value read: **6.0** mm
